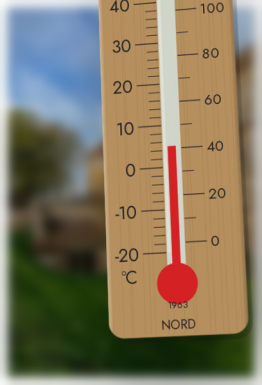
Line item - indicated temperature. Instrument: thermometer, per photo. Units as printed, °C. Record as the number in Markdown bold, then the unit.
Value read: **5** °C
